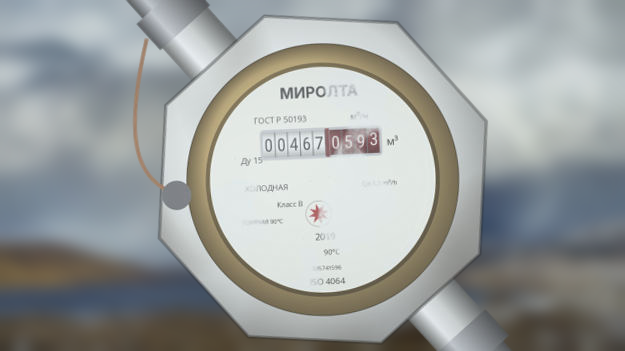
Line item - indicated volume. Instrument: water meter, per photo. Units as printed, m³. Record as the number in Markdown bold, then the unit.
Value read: **467.0593** m³
